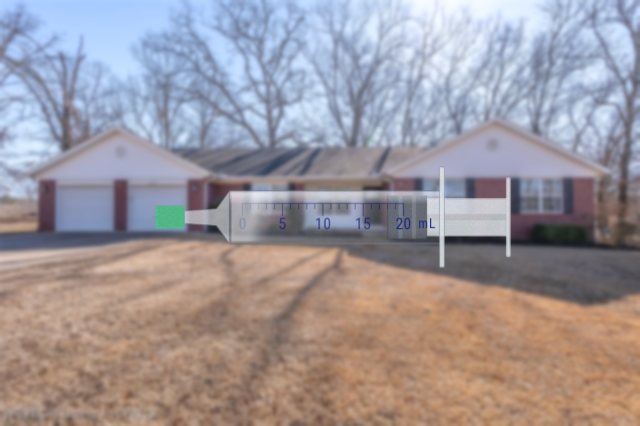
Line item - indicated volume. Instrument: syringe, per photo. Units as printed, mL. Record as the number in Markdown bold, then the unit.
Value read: **18** mL
